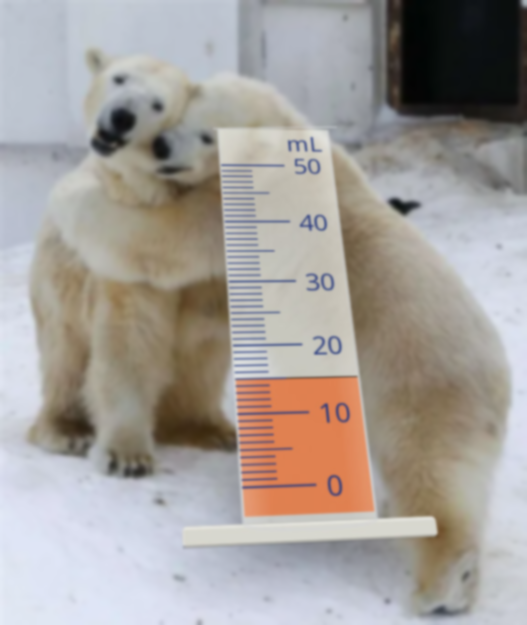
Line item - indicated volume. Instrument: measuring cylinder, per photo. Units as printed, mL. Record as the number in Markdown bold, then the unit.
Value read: **15** mL
